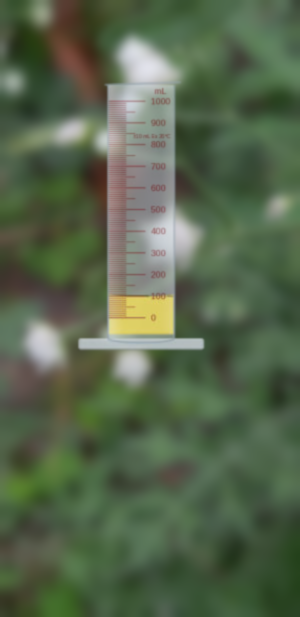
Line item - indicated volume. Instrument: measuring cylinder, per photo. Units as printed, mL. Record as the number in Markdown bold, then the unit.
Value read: **100** mL
